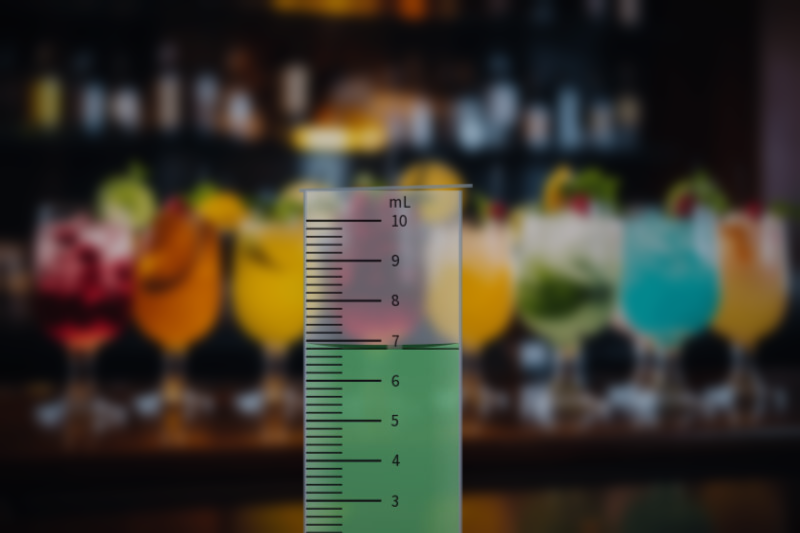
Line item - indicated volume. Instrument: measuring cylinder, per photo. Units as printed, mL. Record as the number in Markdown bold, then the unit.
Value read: **6.8** mL
